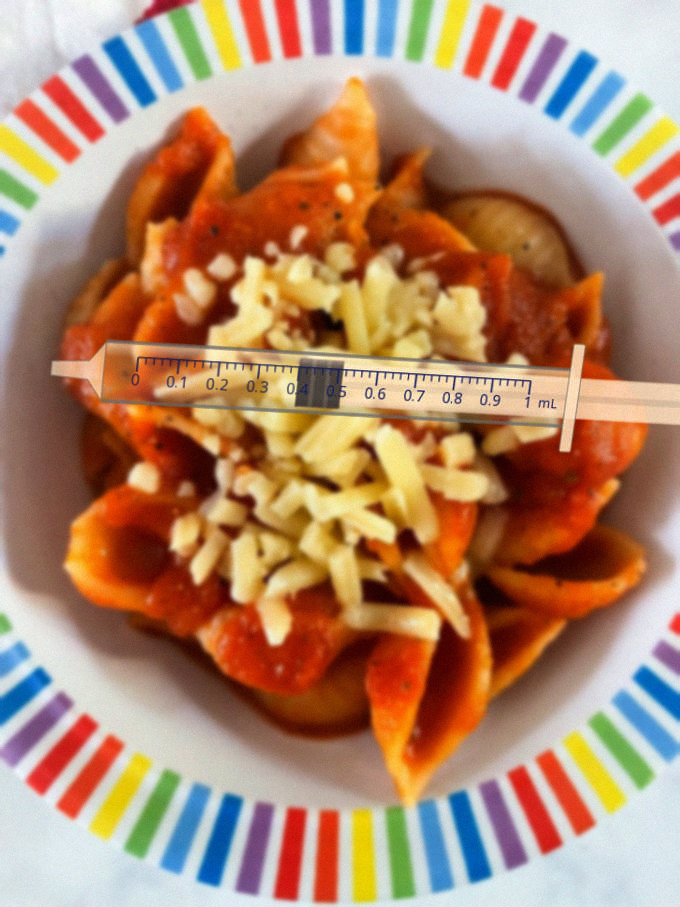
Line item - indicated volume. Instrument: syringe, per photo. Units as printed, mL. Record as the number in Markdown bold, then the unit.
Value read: **0.4** mL
